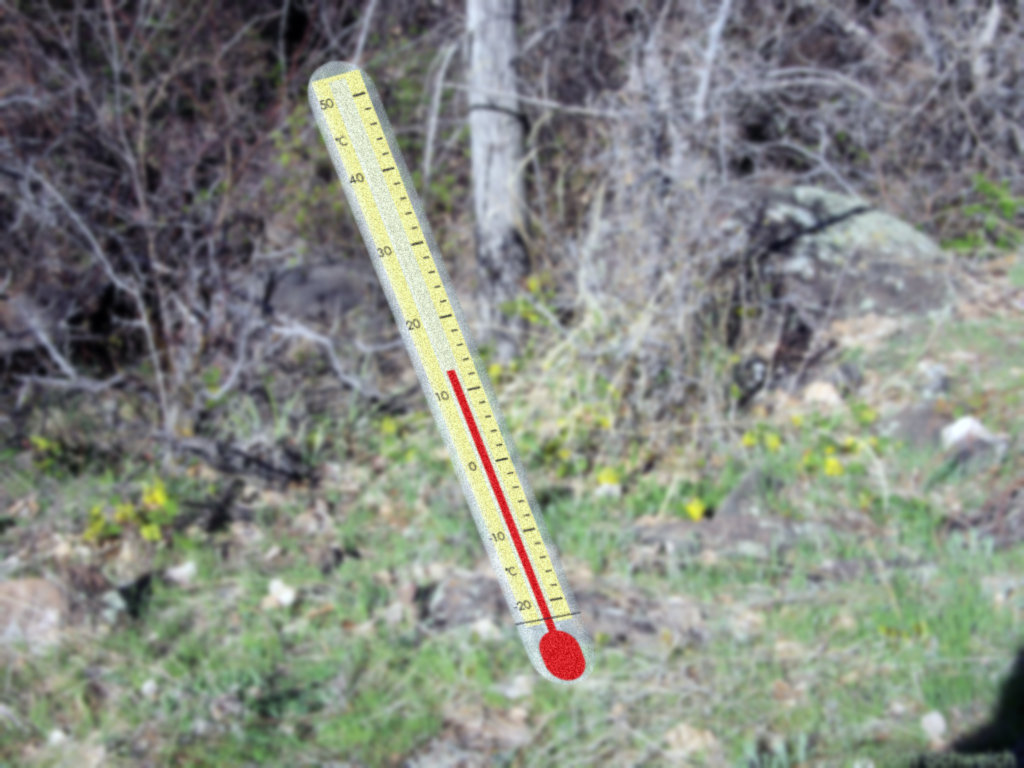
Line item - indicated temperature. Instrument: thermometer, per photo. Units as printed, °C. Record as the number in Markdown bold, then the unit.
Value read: **13** °C
